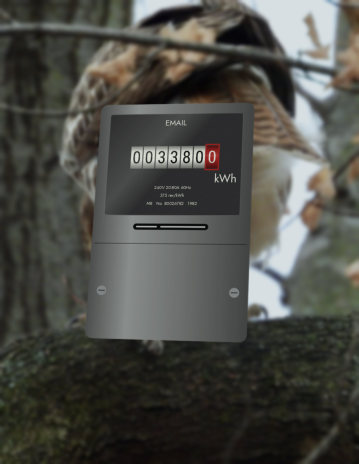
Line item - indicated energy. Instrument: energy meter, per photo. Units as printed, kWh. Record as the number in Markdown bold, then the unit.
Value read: **3380.0** kWh
